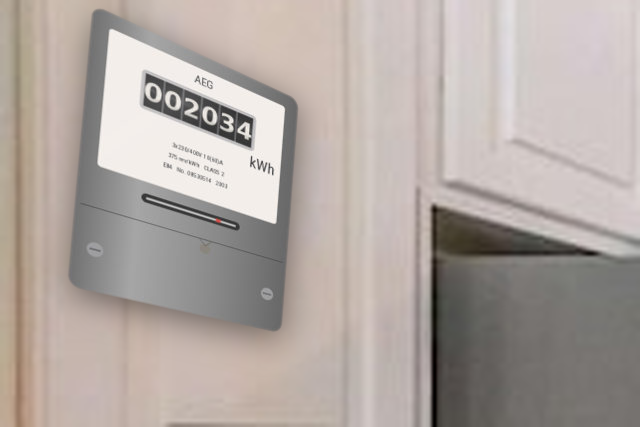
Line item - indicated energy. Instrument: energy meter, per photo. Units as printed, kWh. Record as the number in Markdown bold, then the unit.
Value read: **2034** kWh
